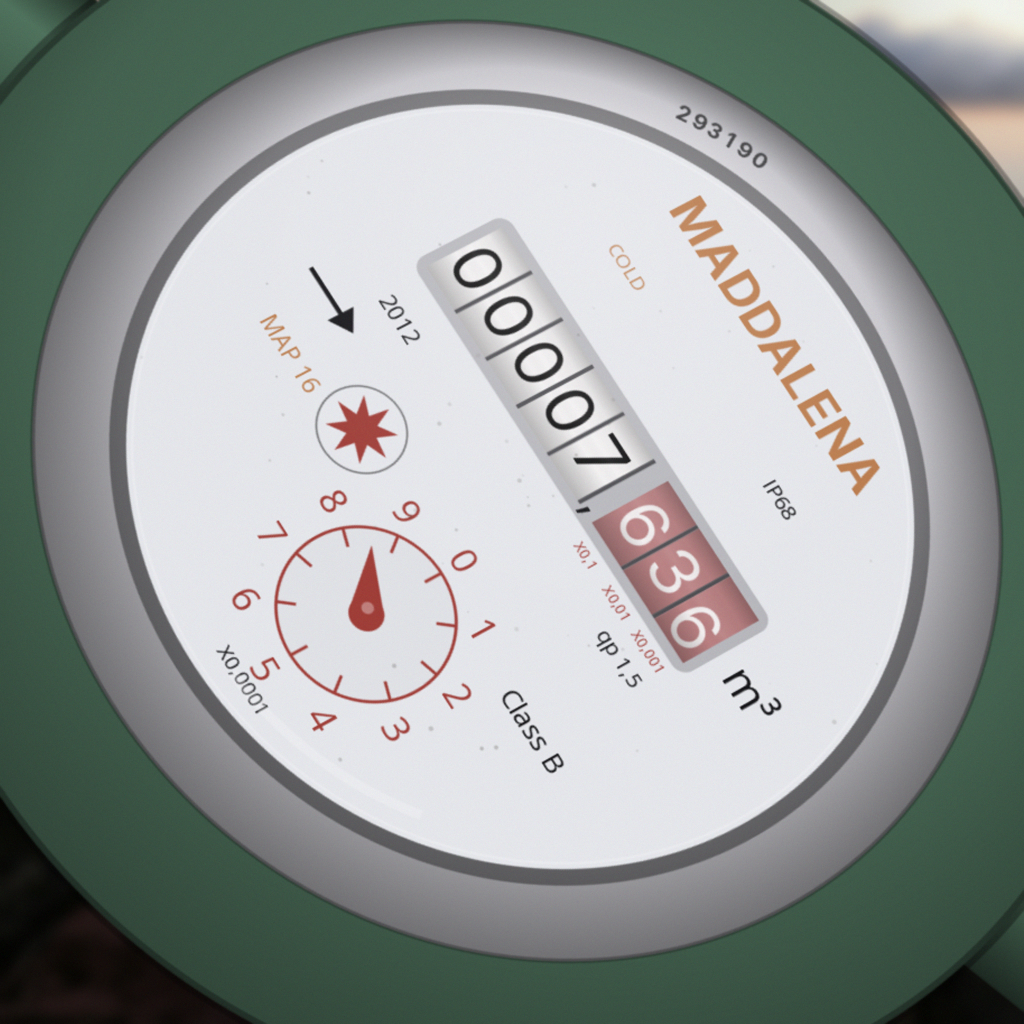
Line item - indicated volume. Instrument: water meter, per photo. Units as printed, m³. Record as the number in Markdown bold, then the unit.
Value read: **7.6358** m³
